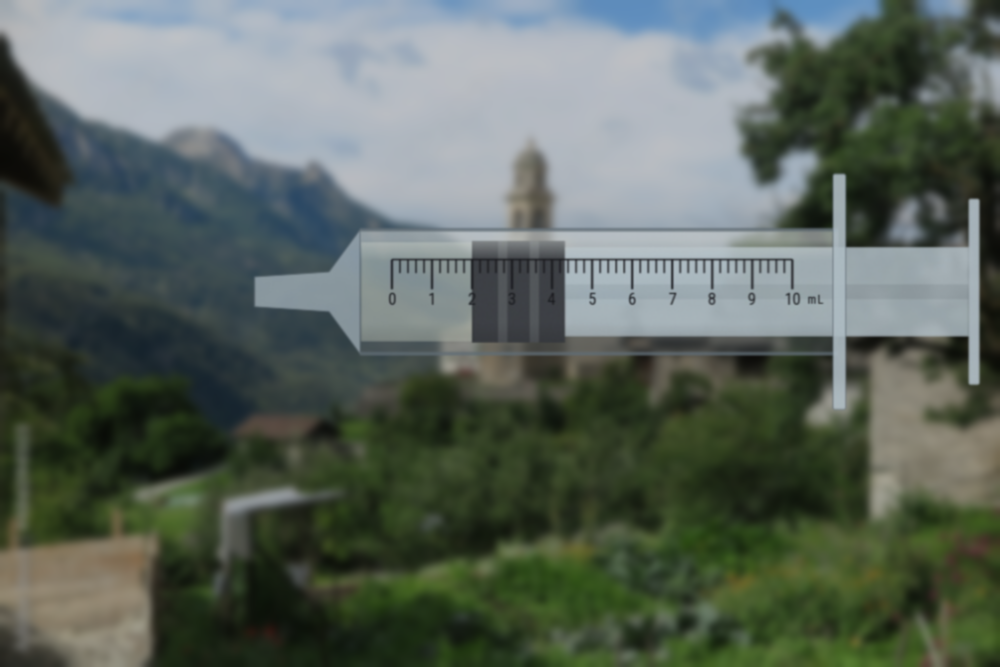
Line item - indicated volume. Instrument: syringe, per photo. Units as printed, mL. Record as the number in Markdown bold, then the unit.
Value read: **2** mL
